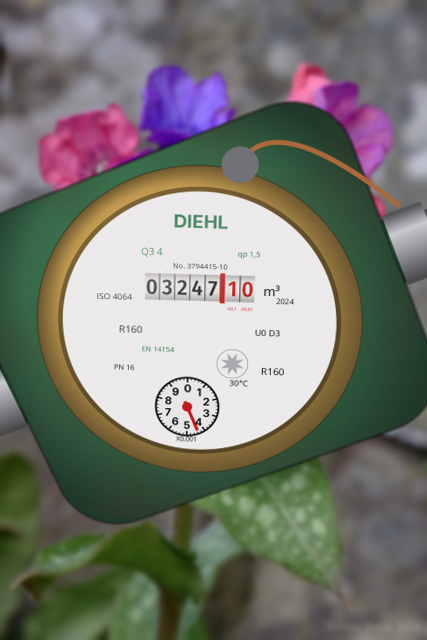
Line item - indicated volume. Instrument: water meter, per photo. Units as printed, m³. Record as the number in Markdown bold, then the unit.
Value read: **3247.104** m³
